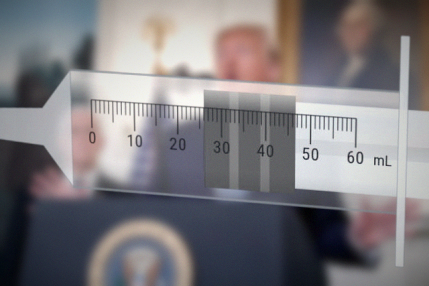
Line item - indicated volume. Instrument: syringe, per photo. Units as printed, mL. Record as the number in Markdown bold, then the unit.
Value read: **26** mL
